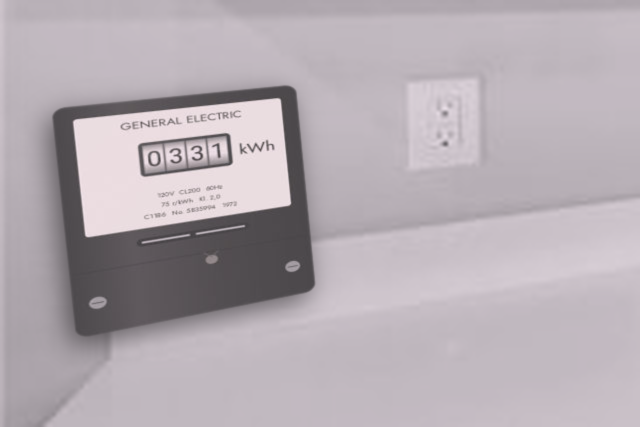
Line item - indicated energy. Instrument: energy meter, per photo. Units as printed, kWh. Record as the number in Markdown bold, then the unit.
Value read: **331** kWh
